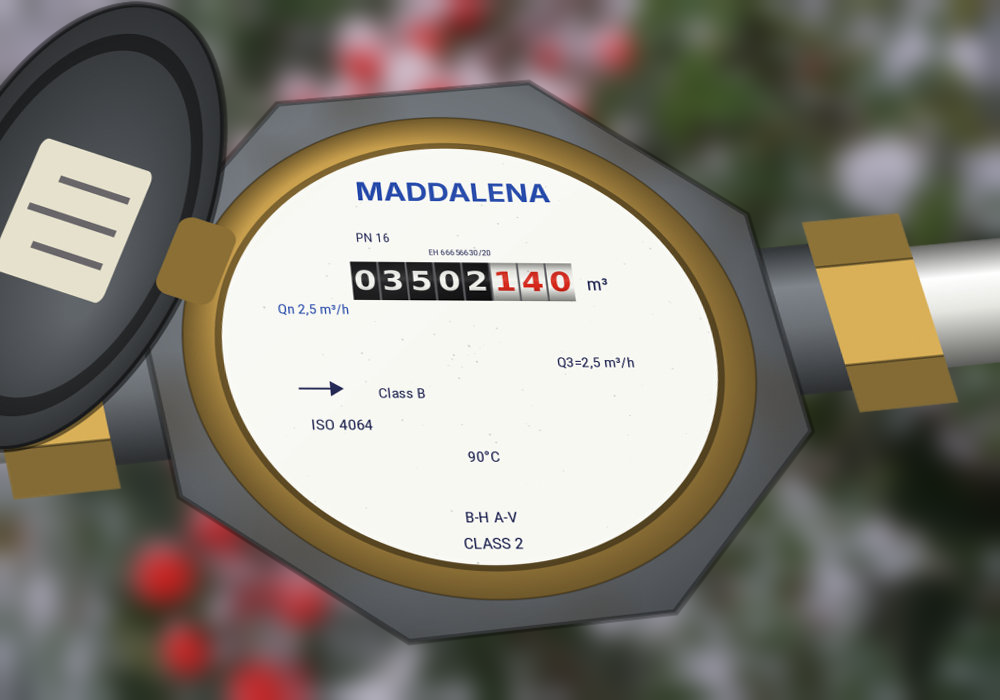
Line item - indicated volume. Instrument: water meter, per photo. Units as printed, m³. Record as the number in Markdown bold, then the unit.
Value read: **3502.140** m³
